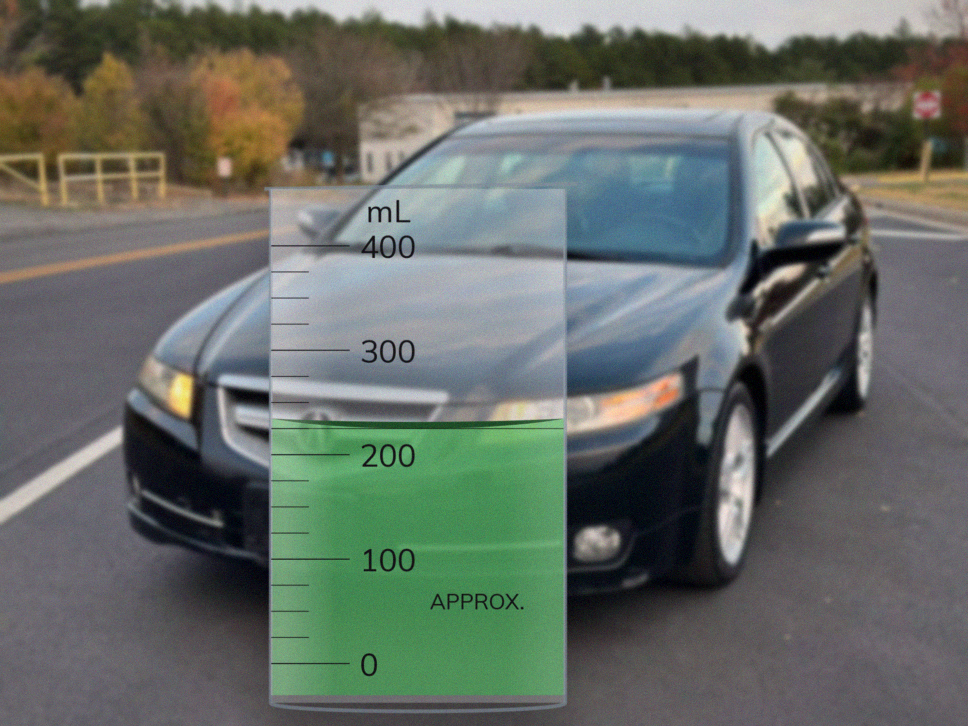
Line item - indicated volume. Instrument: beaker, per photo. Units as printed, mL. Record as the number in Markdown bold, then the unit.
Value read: **225** mL
